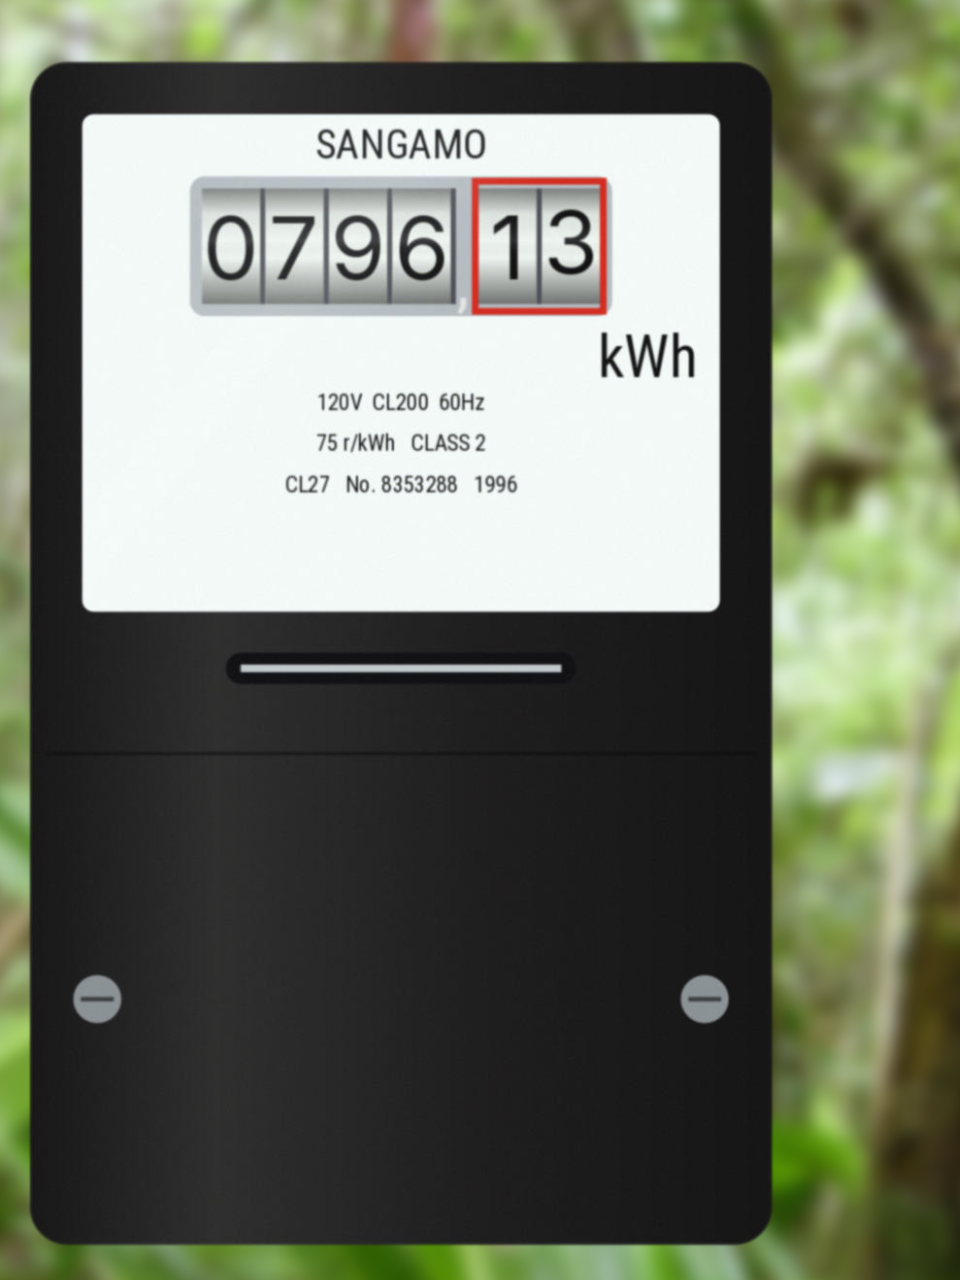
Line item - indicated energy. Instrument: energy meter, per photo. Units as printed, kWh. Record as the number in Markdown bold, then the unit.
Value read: **796.13** kWh
